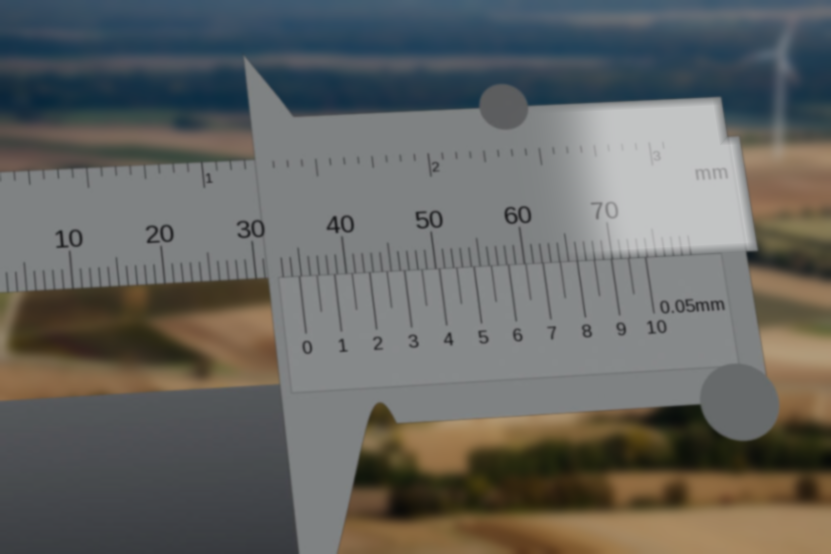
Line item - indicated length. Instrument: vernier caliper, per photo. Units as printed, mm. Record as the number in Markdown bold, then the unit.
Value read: **34.8** mm
